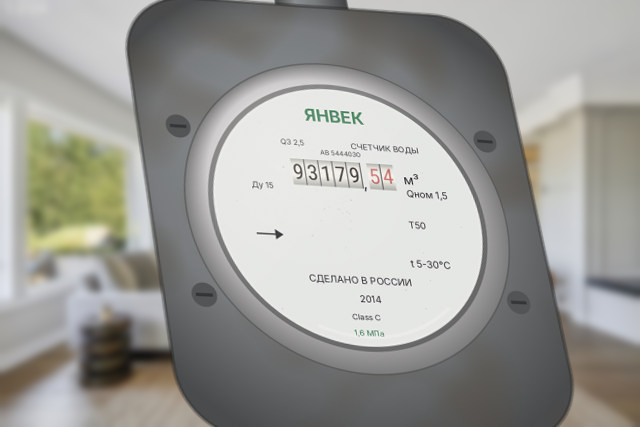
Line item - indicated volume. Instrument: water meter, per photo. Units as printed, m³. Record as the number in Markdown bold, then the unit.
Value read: **93179.54** m³
